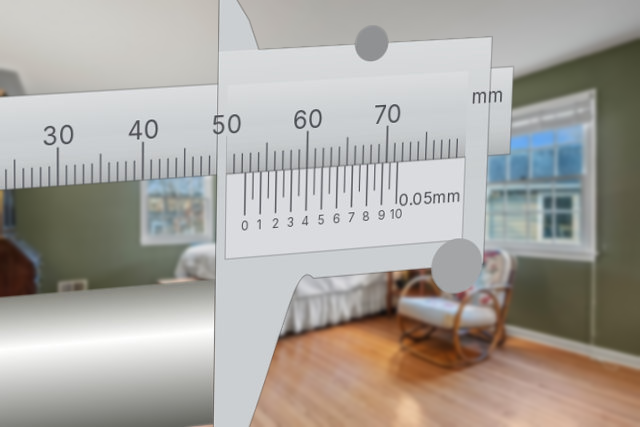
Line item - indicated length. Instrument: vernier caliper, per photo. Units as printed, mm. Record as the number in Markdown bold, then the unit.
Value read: **52.4** mm
